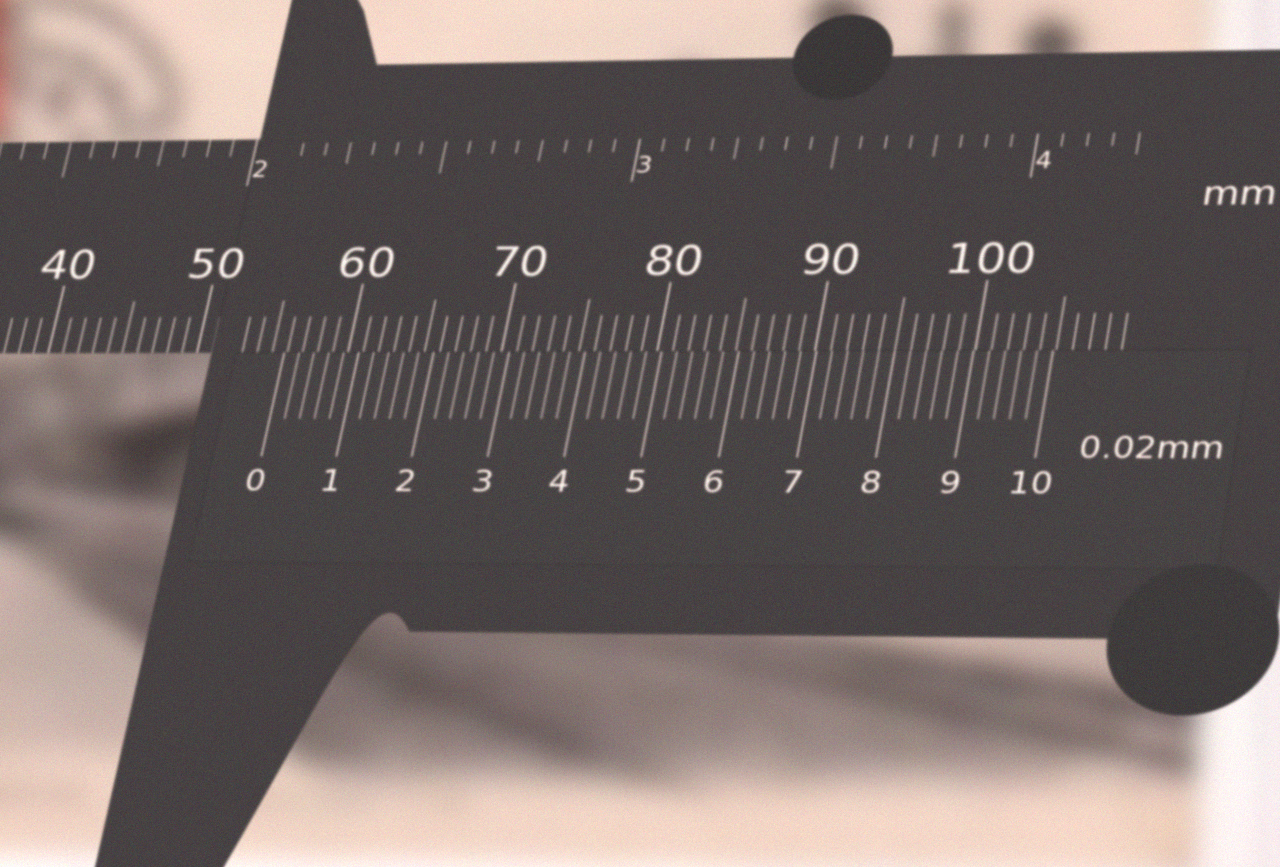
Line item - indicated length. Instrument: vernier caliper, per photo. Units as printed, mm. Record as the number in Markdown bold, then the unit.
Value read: **55.8** mm
